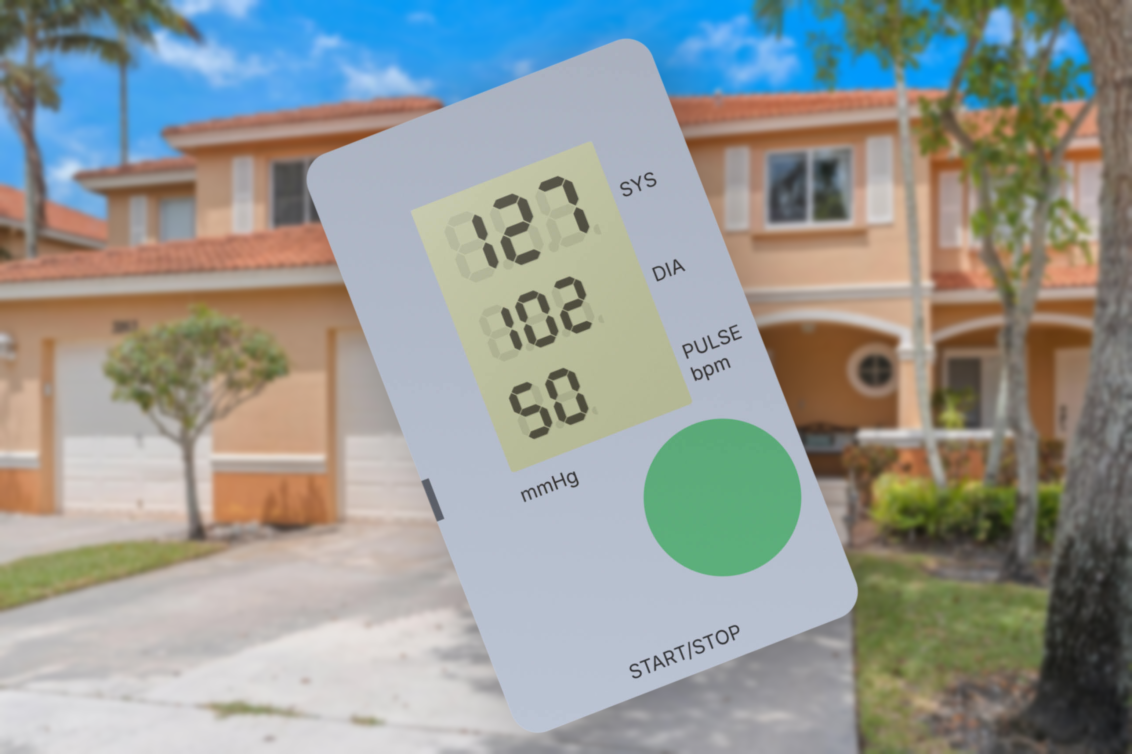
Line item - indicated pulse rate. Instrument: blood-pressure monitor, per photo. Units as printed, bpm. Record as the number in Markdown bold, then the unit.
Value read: **50** bpm
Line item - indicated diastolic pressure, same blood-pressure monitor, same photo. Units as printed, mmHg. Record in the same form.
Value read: **102** mmHg
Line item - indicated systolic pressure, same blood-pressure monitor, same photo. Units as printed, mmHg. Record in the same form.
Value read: **127** mmHg
